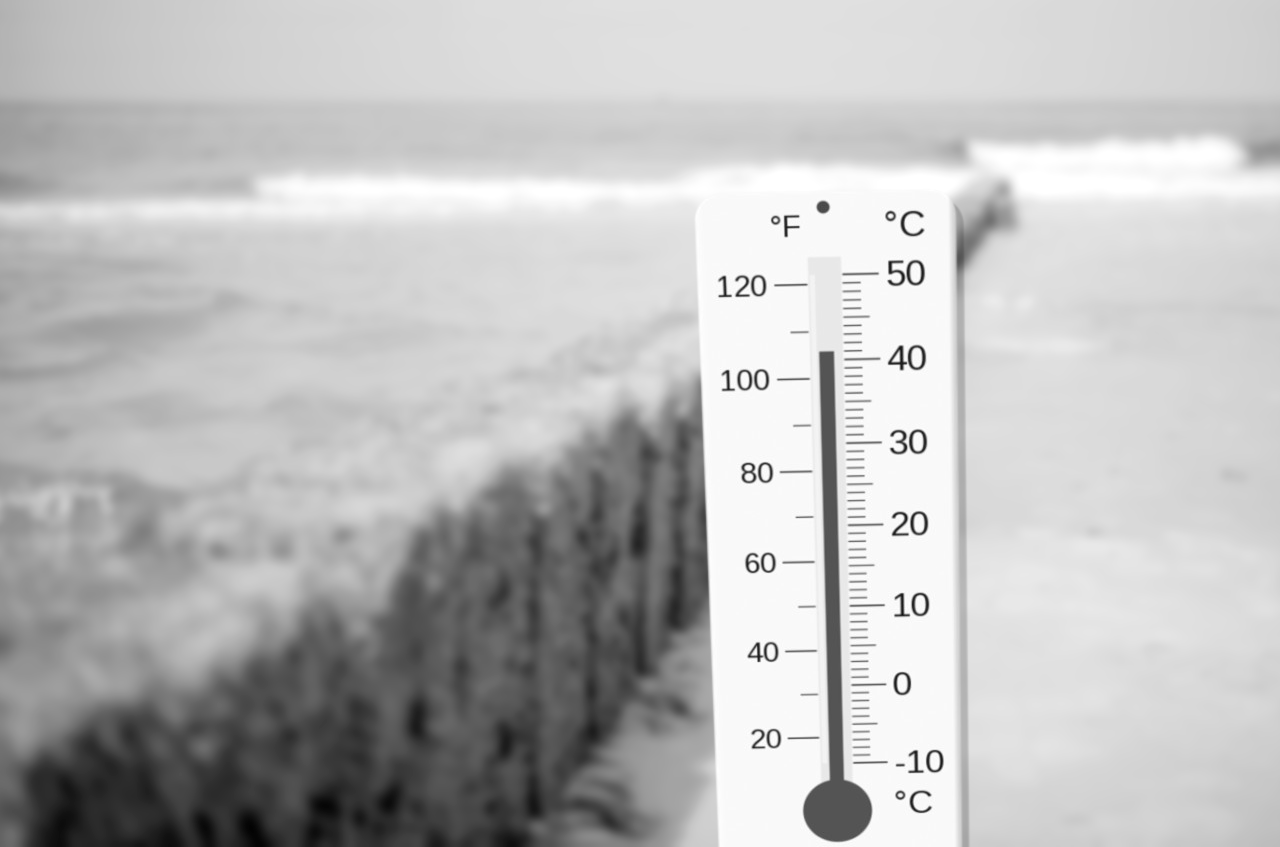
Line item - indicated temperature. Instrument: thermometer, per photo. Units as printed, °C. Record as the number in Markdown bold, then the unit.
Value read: **41** °C
